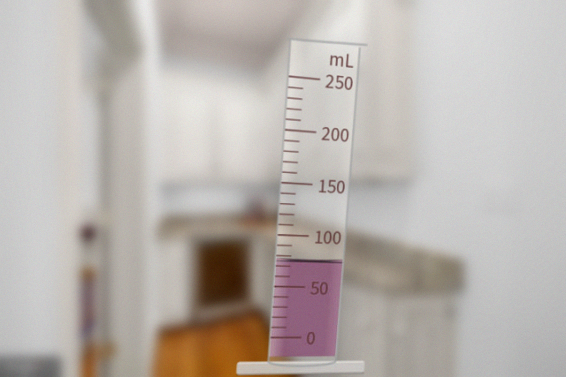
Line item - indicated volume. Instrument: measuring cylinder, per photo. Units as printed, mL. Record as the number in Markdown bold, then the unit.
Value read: **75** mL
